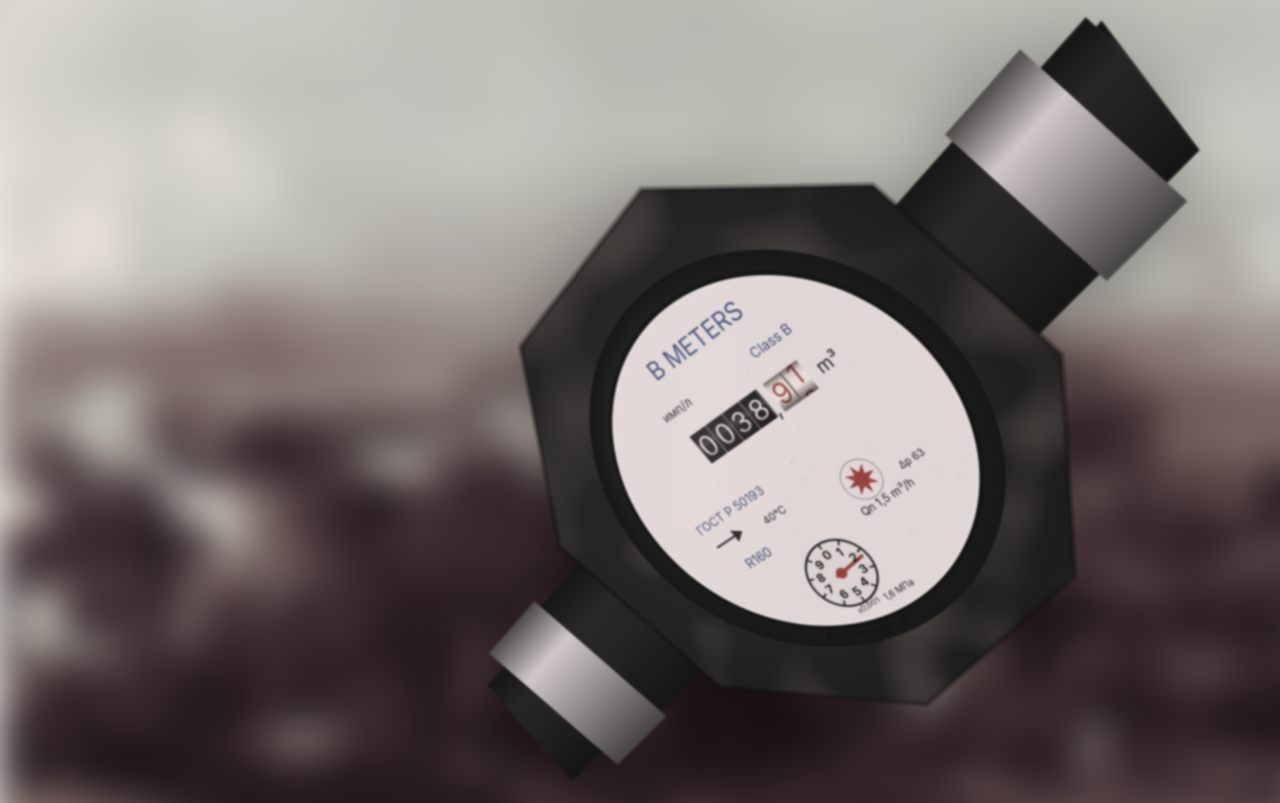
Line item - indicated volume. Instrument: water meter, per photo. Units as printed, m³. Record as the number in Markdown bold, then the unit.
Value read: **38.912** m³
